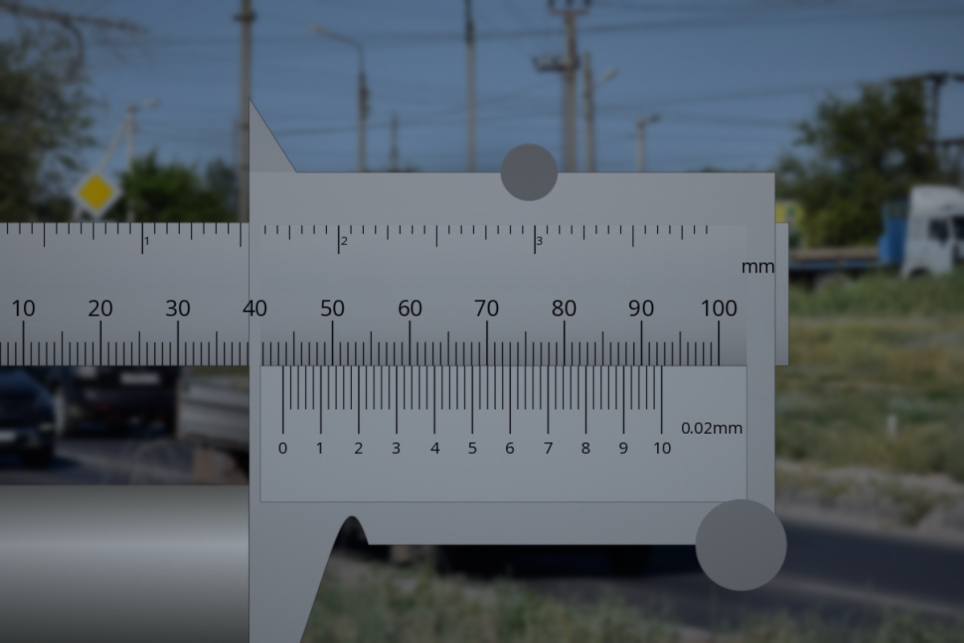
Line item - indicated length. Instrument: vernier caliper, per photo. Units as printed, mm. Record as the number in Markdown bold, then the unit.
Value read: **43.6** mm
